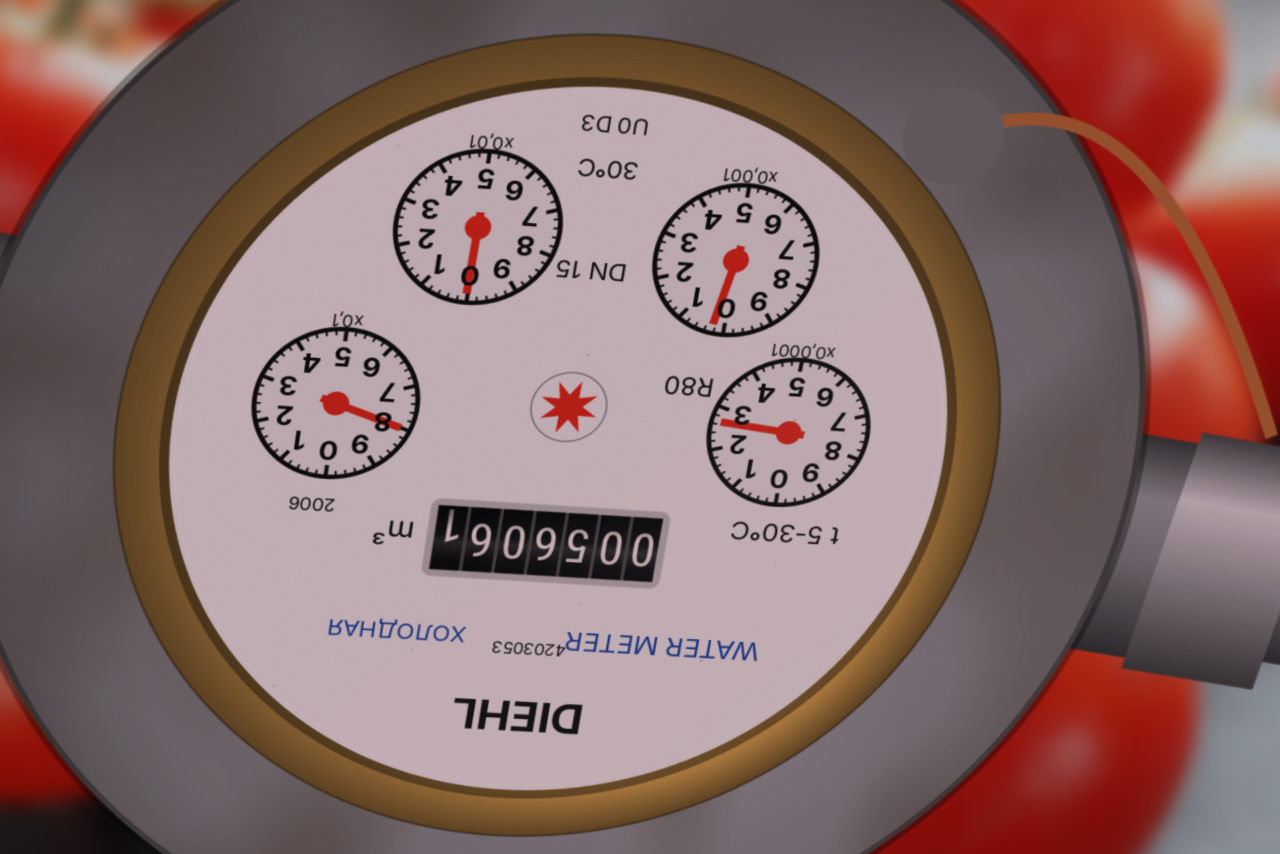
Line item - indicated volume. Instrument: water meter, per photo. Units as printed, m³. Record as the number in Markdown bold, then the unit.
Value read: **56060.8002** m³
